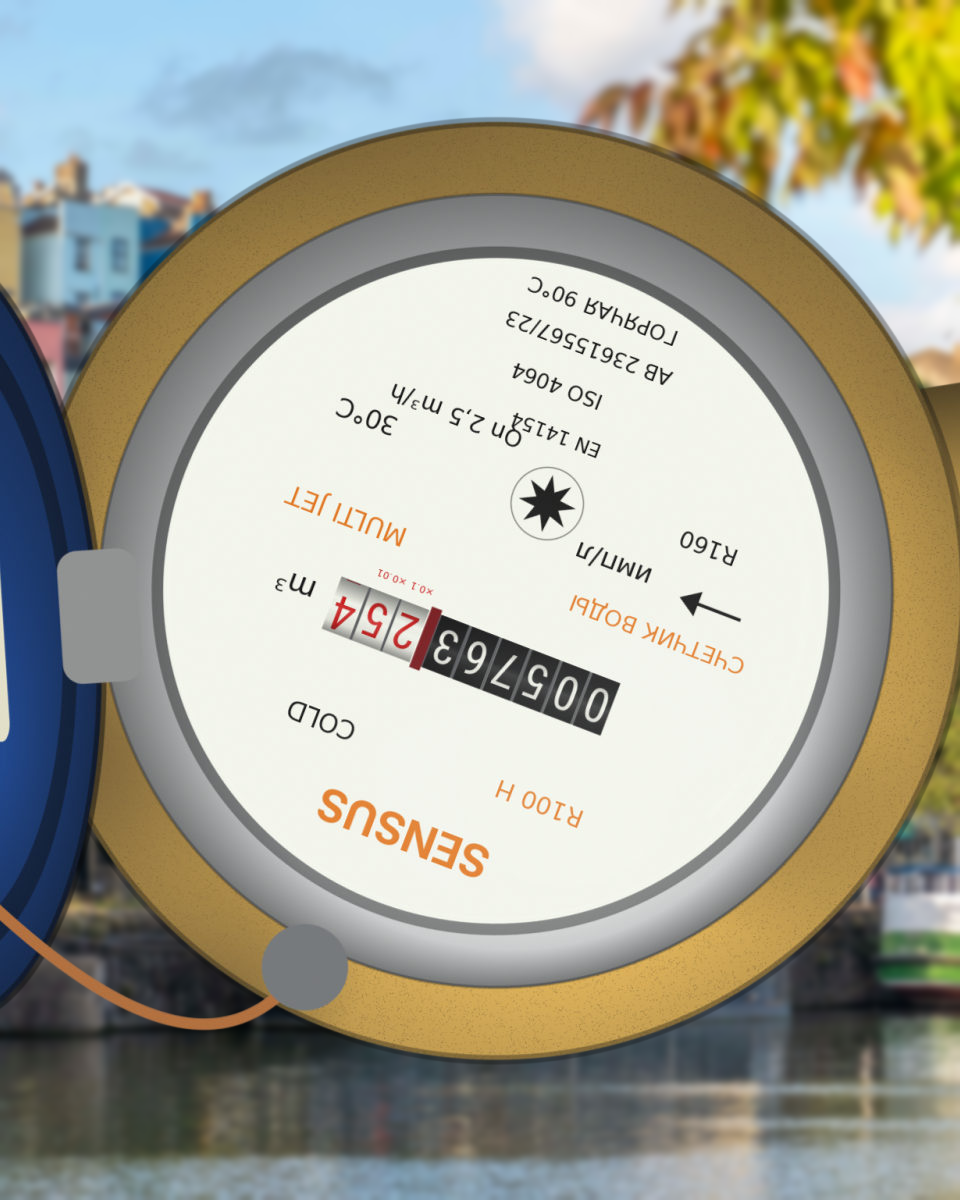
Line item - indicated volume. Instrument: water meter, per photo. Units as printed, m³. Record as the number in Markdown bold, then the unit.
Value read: **5763.254** m³
